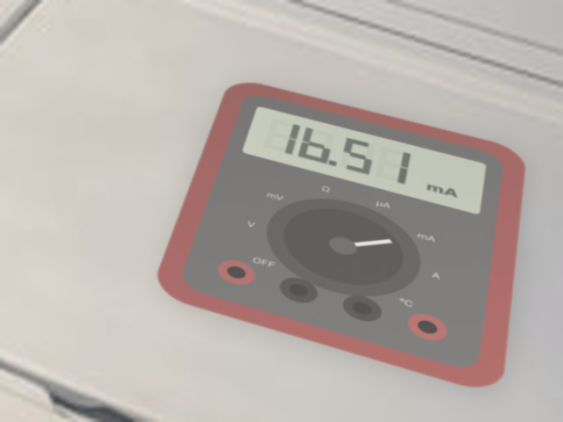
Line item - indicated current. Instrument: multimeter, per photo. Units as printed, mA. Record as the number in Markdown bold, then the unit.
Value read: **16.51** mA
